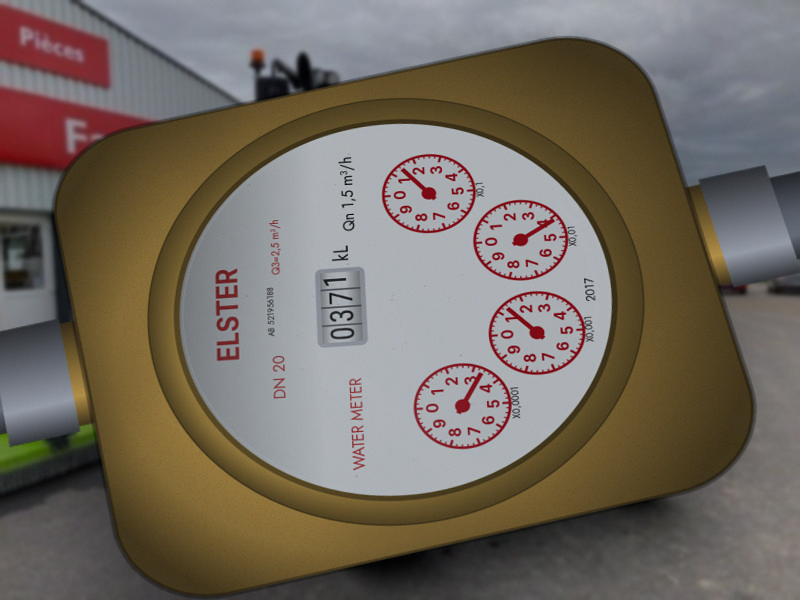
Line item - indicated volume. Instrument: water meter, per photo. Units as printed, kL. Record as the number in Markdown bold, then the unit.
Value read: **371.1413** kL
